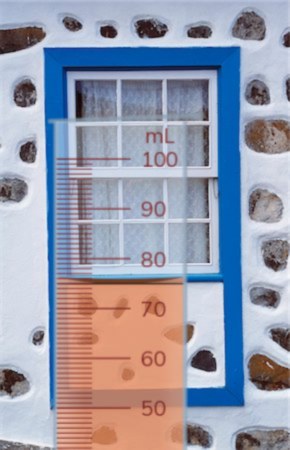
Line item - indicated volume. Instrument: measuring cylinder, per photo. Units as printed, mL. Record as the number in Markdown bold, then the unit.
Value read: **75** mL
